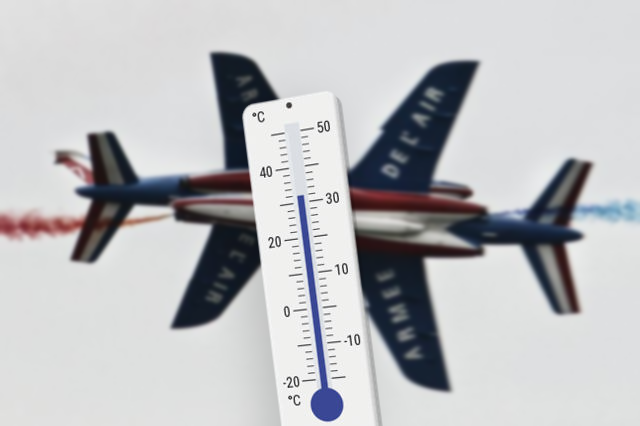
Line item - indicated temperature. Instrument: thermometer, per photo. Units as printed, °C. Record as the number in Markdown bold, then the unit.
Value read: **32** °C
